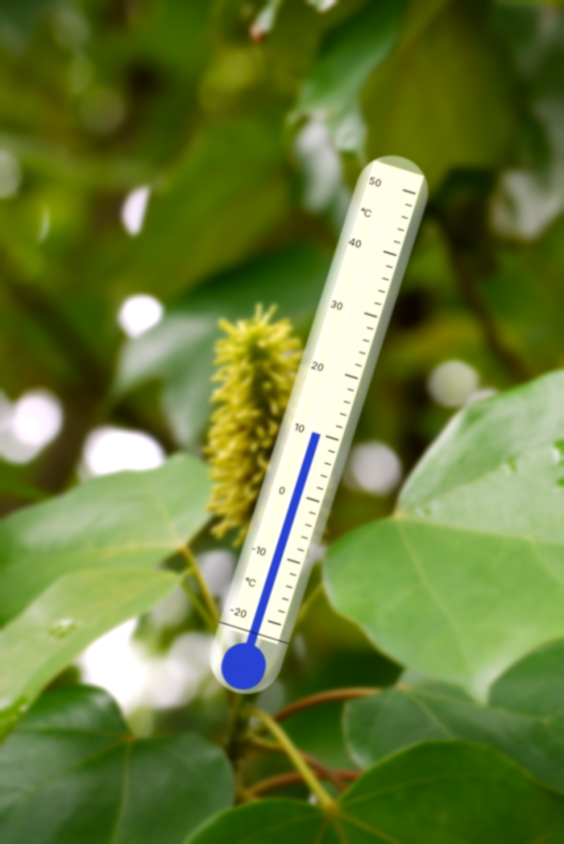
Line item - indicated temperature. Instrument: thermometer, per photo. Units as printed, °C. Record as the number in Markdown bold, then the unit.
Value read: **10** °C
